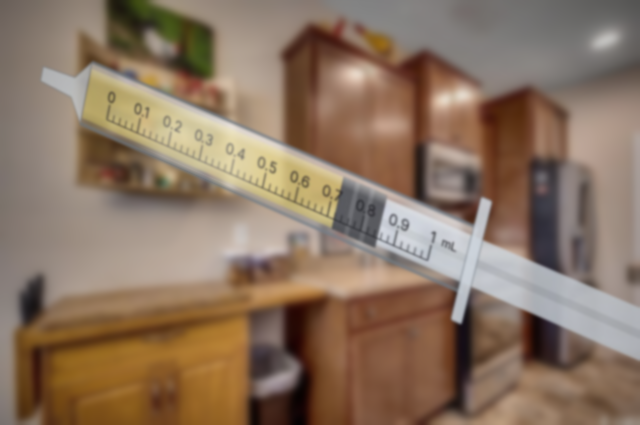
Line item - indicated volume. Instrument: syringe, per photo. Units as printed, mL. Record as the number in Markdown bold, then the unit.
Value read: **0.72** mL
